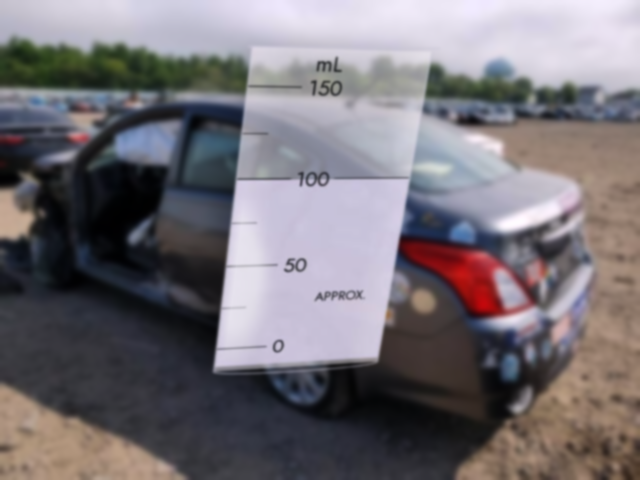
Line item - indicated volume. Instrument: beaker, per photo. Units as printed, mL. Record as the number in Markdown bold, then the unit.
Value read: **100** mL
